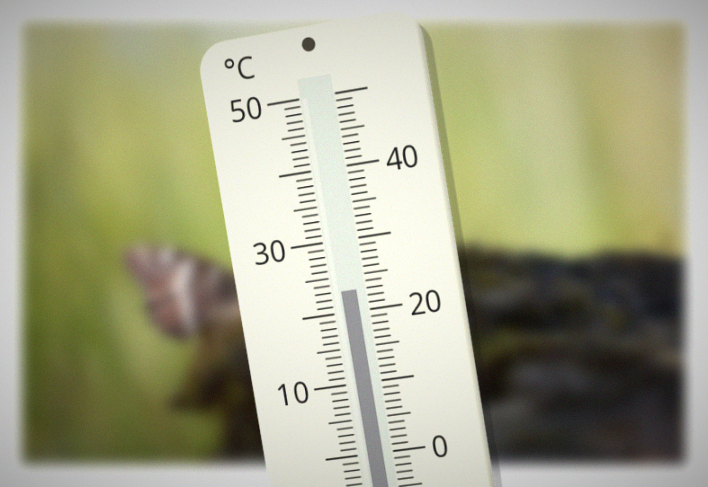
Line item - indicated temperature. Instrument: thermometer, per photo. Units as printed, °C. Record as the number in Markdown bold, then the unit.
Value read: **23** °C
